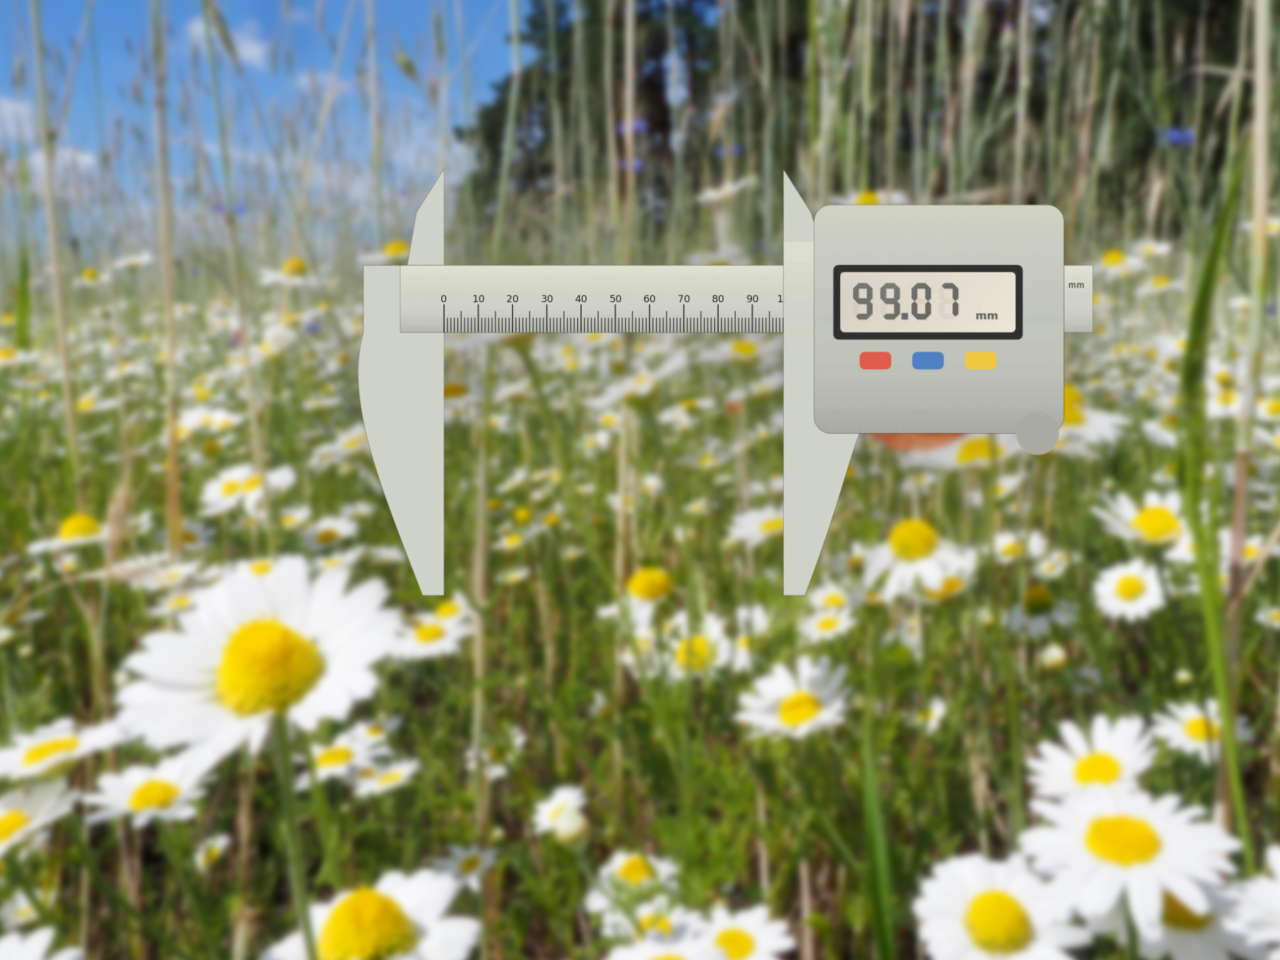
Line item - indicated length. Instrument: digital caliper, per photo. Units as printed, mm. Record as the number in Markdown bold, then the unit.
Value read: **99.07** mm
